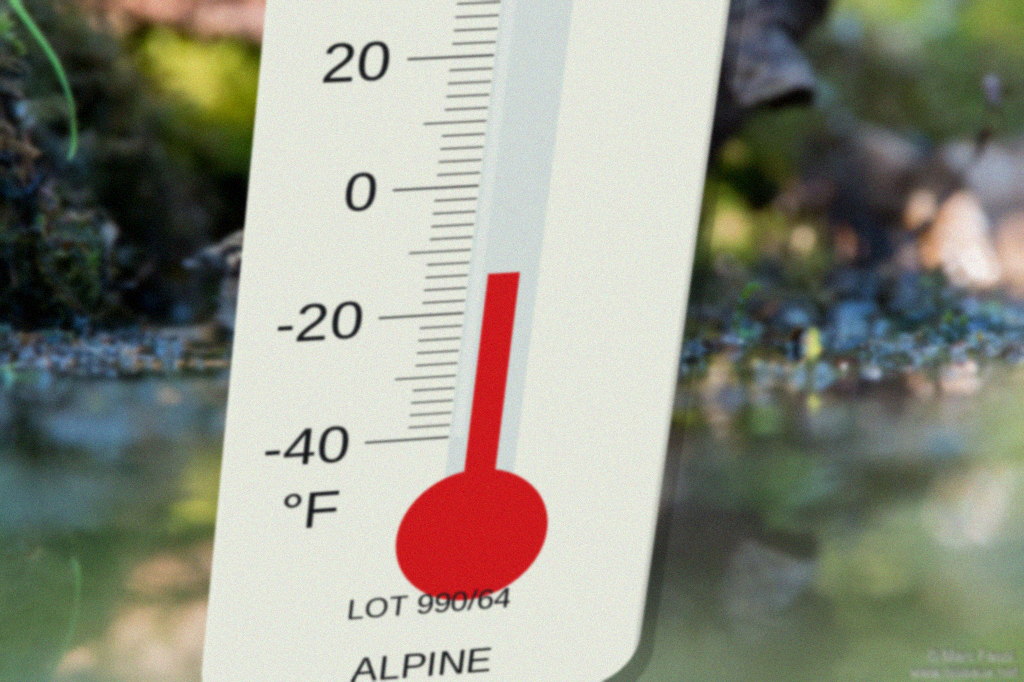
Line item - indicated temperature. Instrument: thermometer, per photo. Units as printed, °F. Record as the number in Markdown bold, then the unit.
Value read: **-14** °F
